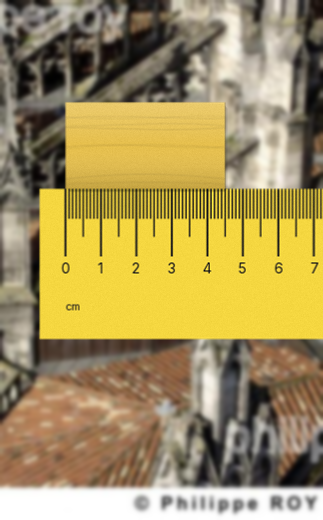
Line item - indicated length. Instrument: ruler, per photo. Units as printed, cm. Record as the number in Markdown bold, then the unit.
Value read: **4.5** cm
